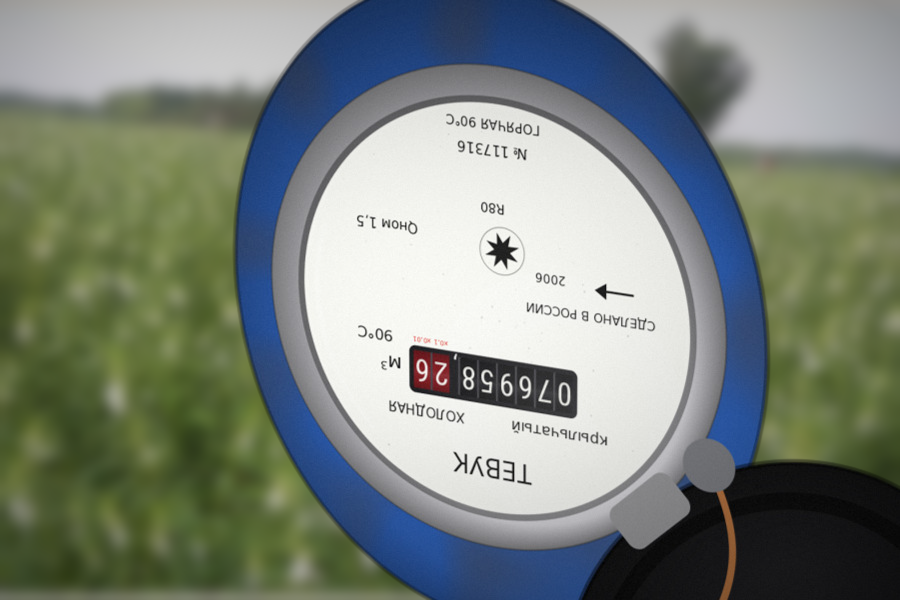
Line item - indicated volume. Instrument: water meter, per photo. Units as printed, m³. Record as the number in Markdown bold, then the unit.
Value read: **76958.26** m³
